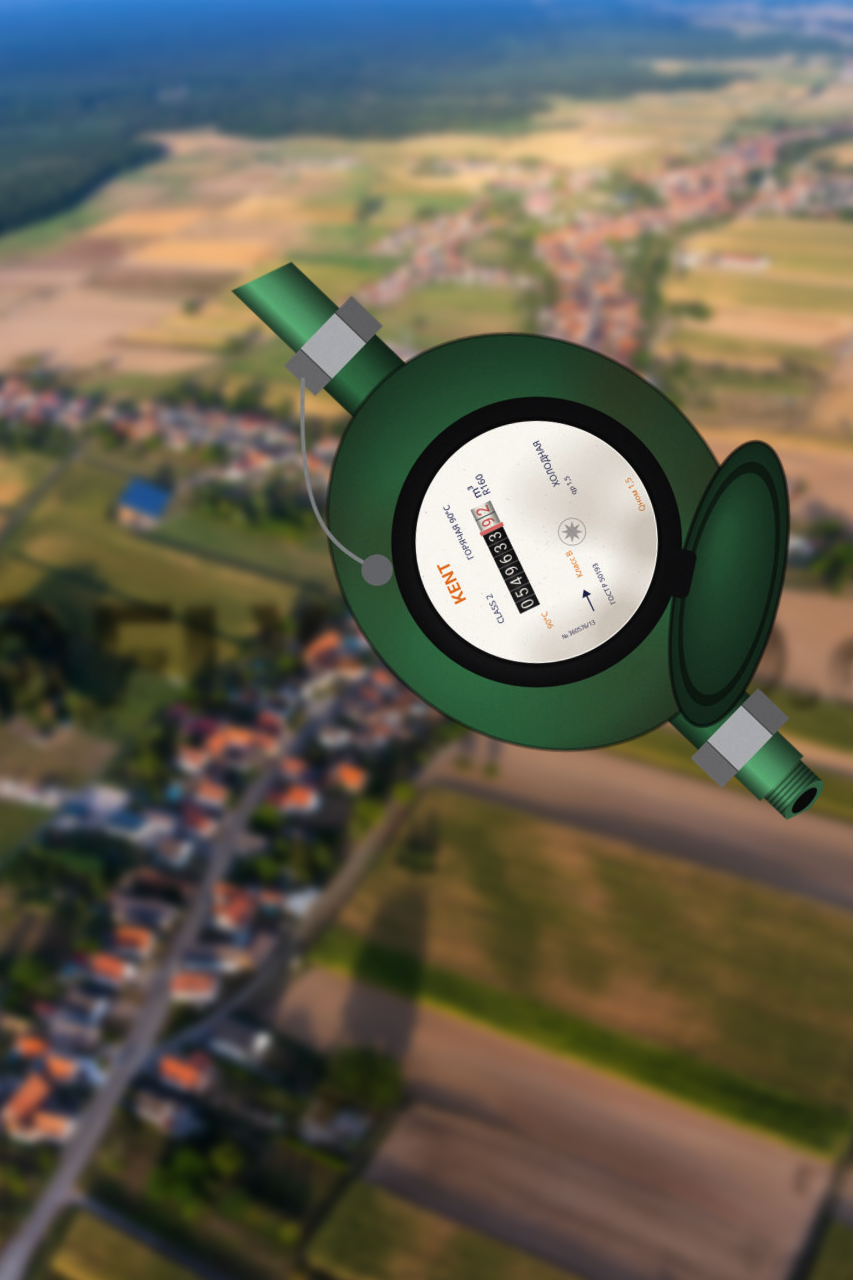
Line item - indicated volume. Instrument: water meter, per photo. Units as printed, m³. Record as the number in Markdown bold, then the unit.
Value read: **549633.92** m³
